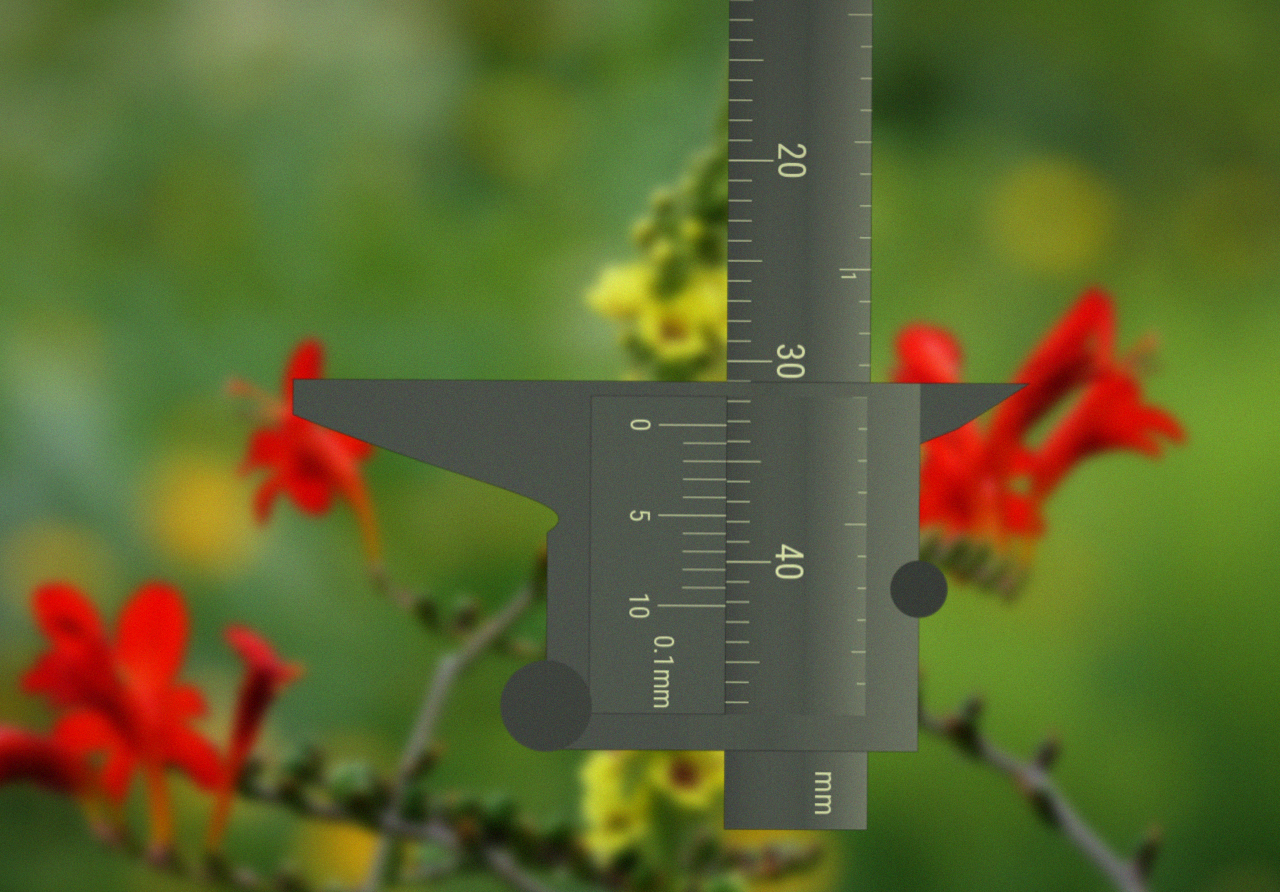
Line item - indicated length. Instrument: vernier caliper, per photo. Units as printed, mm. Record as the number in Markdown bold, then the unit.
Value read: **33.2** mm
